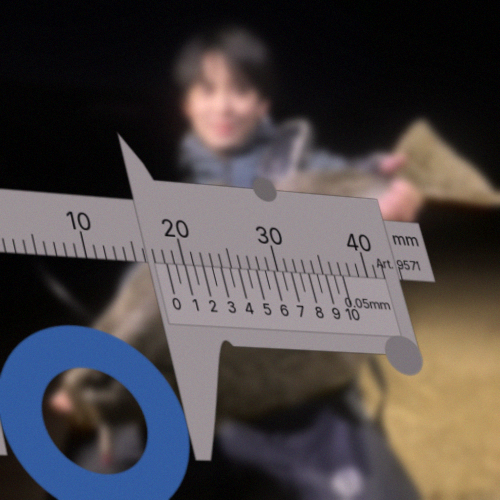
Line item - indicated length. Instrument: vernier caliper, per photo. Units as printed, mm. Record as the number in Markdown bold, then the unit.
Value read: **18.2** mm
